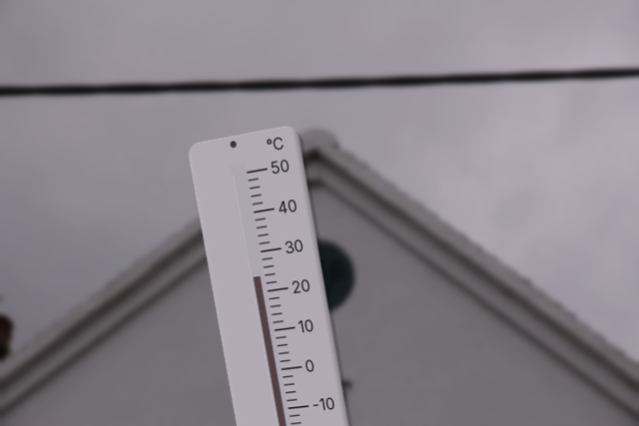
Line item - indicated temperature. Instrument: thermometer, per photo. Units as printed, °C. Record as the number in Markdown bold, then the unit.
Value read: **24** °C
